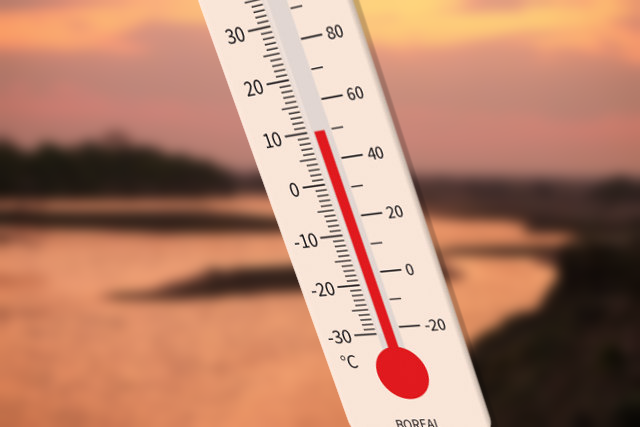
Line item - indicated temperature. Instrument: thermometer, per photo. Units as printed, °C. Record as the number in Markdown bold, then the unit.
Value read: **10** °C
